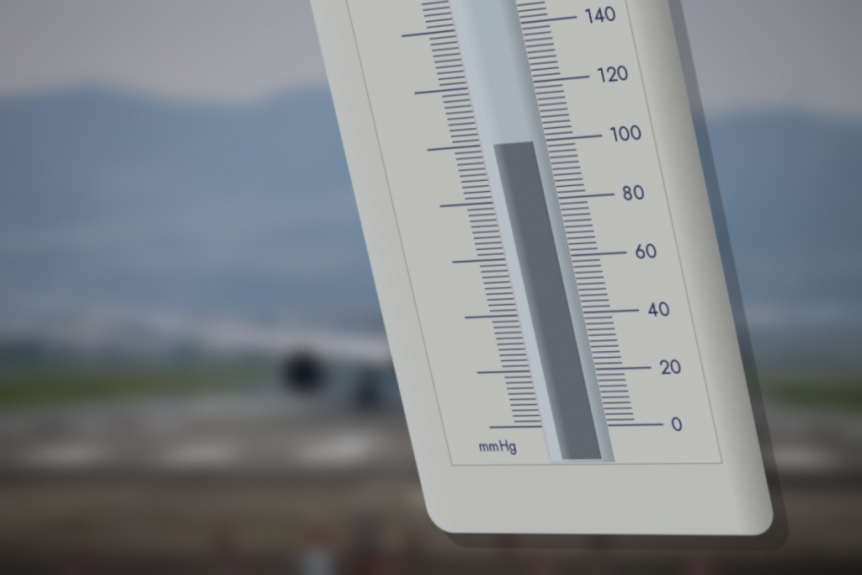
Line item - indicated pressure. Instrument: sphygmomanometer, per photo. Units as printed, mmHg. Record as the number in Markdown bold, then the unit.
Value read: **100** mmHg
